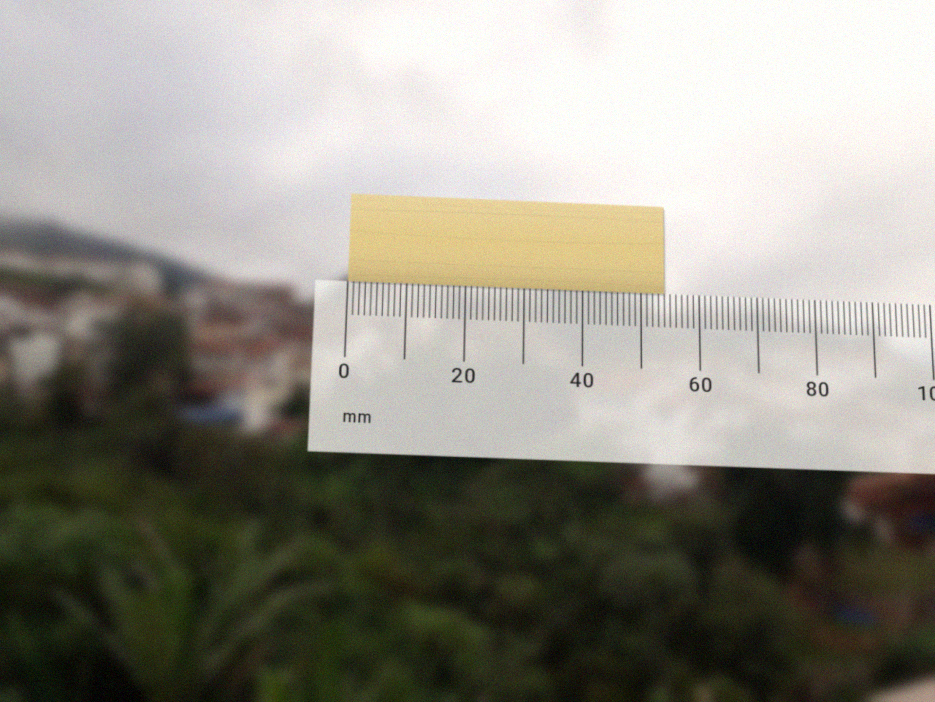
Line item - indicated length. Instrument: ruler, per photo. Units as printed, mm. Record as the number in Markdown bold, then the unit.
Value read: **54** mm
